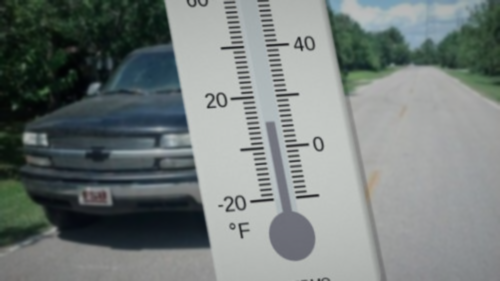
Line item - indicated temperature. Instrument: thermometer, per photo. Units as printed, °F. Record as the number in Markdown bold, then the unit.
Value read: **10** °F
